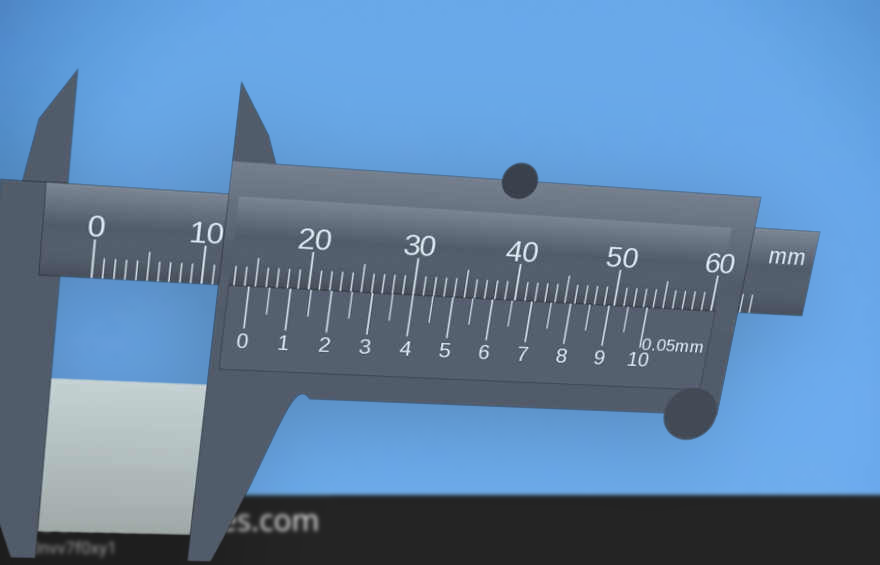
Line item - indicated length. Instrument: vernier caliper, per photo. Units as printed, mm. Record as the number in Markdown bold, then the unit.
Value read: **14.4** mm
